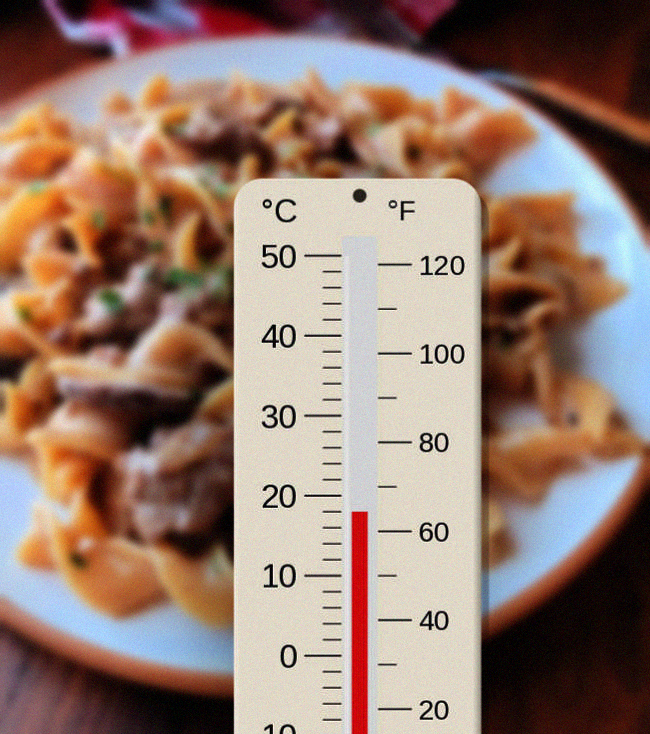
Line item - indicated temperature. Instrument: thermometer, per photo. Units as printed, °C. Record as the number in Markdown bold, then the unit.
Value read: **18** °C
